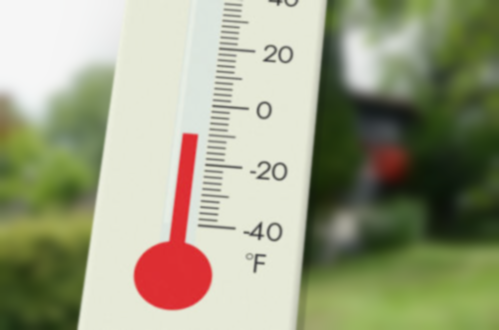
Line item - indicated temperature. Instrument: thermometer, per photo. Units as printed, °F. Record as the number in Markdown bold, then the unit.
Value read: **-10** °F
